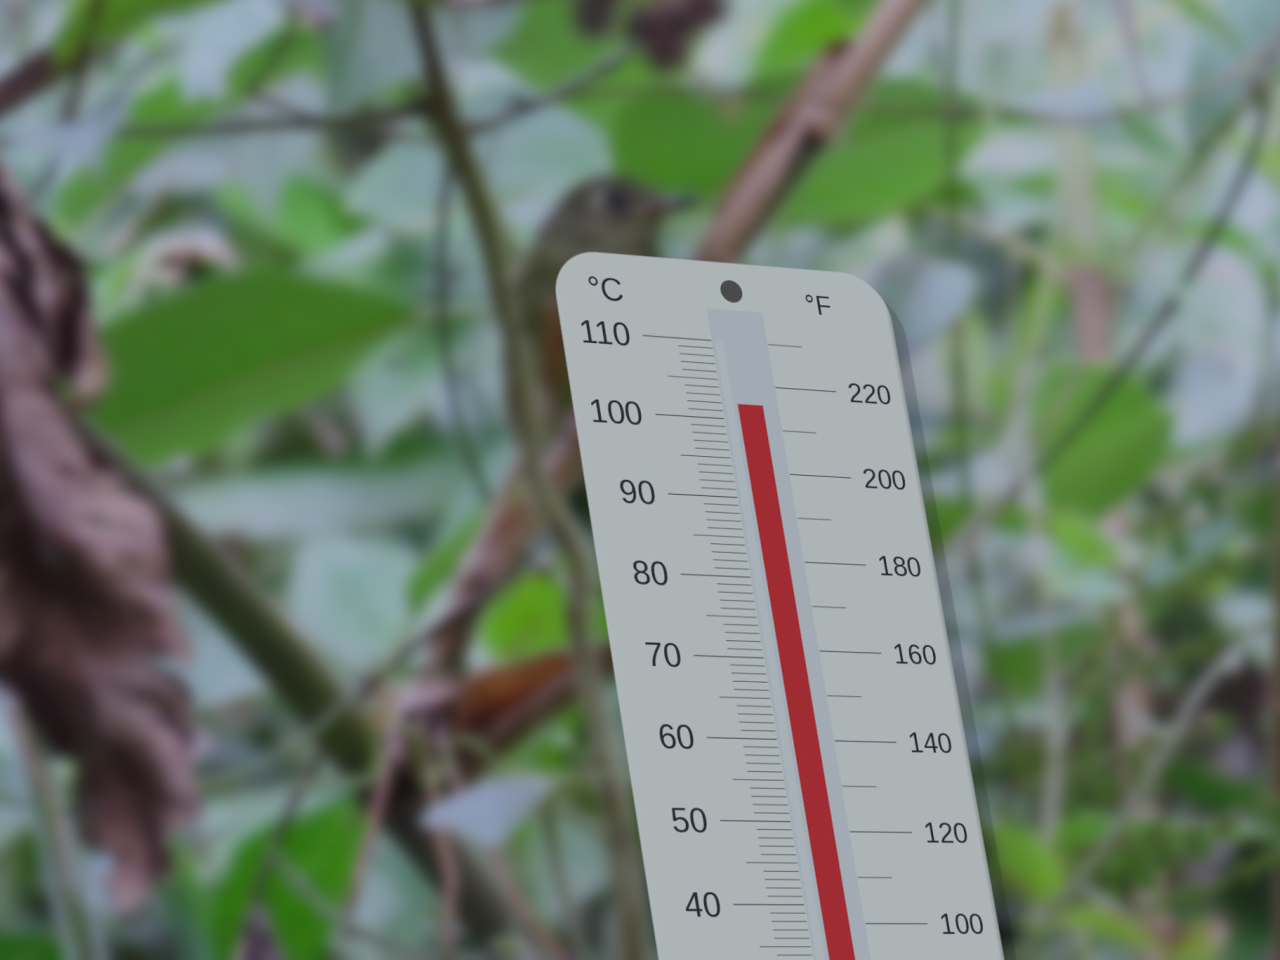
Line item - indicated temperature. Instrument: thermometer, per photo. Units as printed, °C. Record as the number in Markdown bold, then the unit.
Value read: **102** °C
